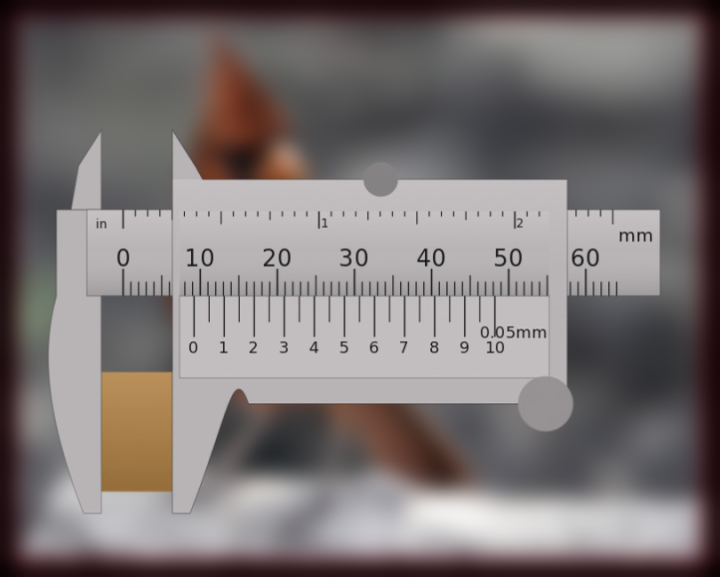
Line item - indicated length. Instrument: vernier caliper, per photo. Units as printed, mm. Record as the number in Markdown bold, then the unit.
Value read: **9.2** mm
